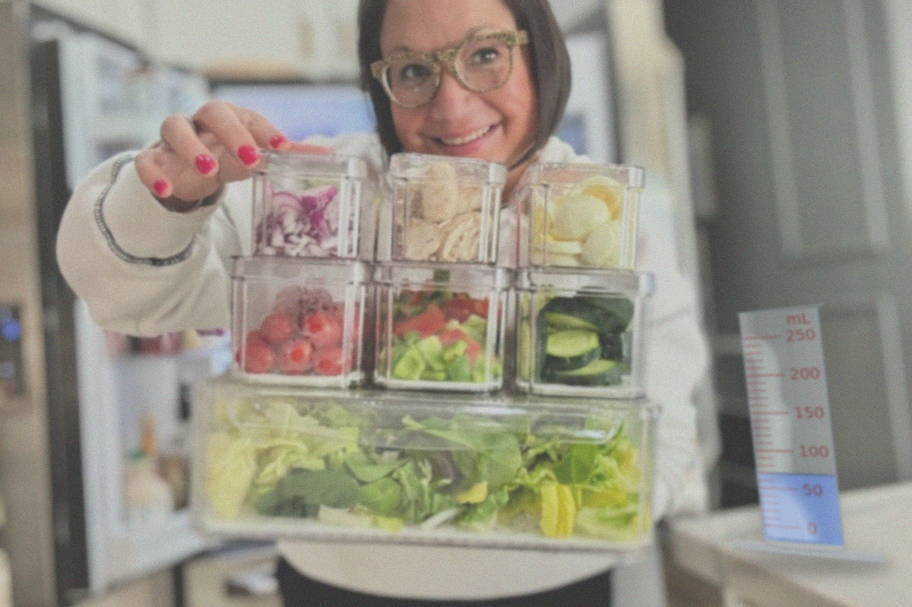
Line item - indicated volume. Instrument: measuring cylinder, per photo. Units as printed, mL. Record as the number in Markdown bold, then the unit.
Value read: **70** mL
